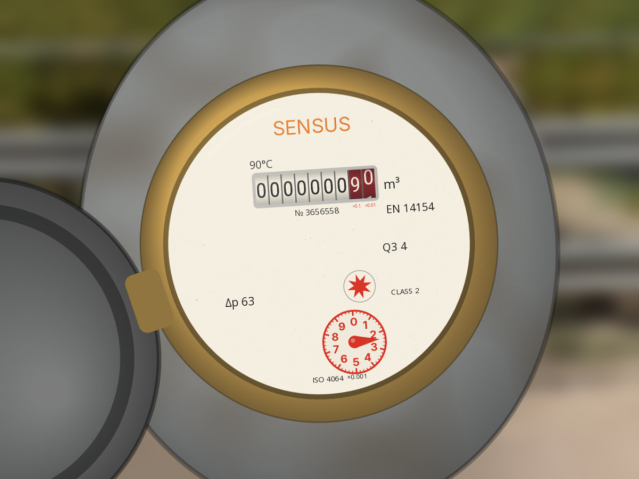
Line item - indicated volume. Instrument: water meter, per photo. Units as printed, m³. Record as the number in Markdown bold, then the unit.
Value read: **0.902** m³
